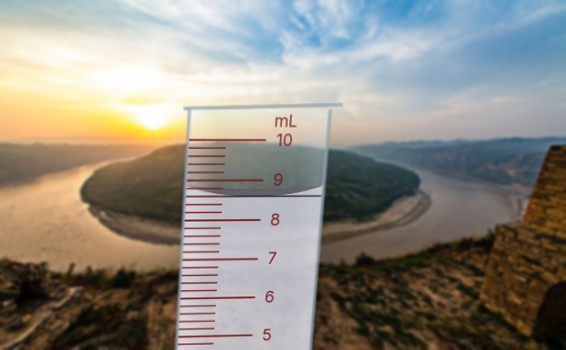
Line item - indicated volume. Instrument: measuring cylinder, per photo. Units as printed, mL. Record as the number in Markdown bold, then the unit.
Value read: **8.6** mL
